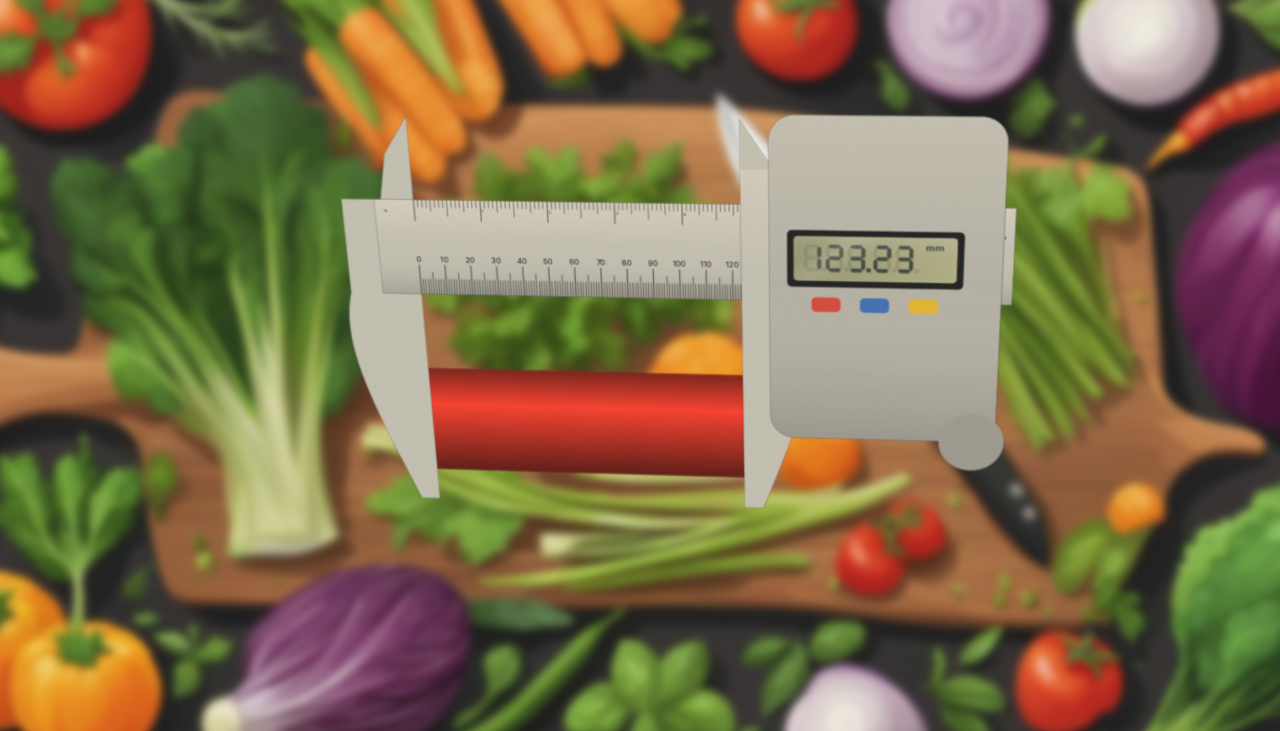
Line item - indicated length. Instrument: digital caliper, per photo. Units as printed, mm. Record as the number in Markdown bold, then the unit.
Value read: **123.23** mm
